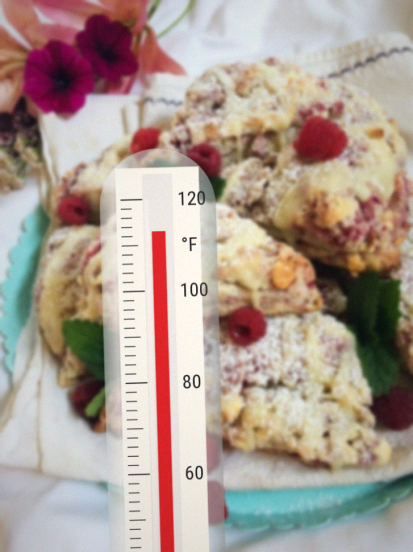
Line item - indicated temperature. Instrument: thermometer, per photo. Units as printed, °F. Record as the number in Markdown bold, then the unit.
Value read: **113** °F
